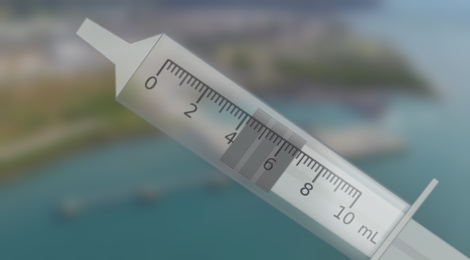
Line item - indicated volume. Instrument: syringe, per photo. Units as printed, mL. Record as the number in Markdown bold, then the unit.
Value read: **4.2** mL
